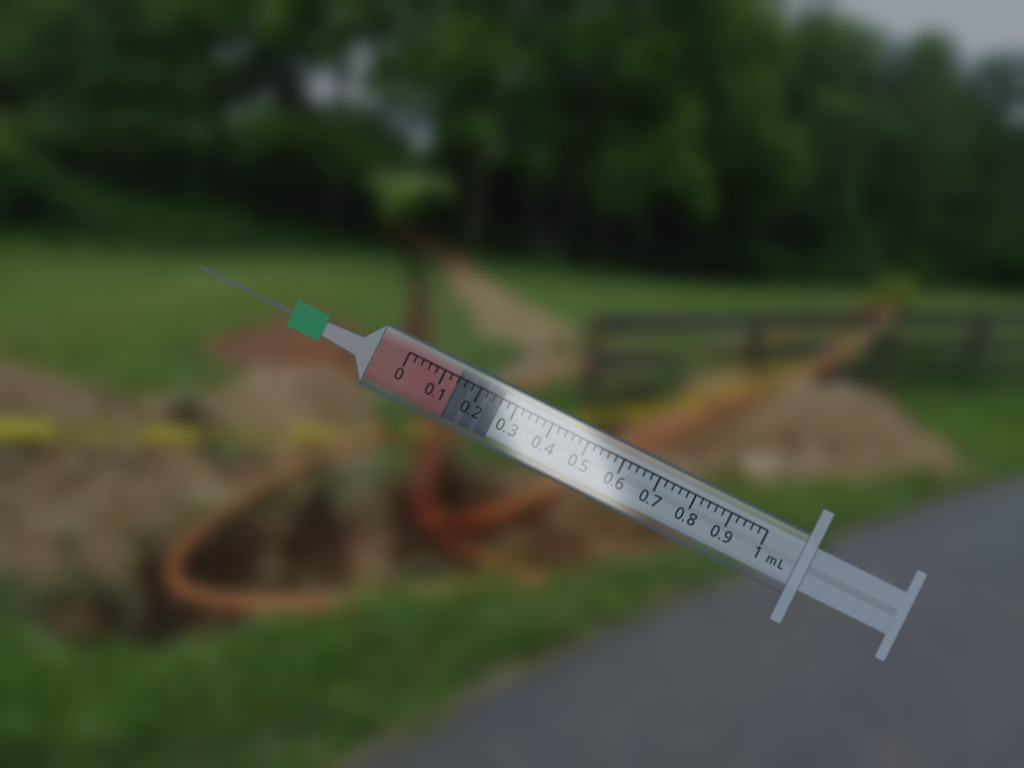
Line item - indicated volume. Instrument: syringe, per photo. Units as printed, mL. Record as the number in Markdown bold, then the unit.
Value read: **0.14** mL
